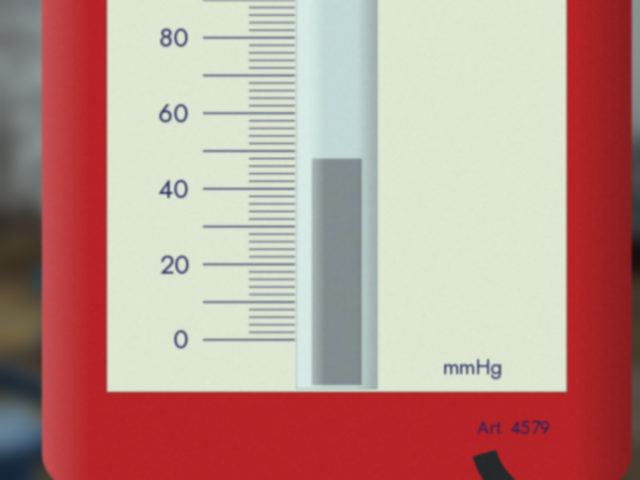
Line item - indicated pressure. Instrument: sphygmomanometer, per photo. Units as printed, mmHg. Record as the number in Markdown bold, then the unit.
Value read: **48** mmHg
